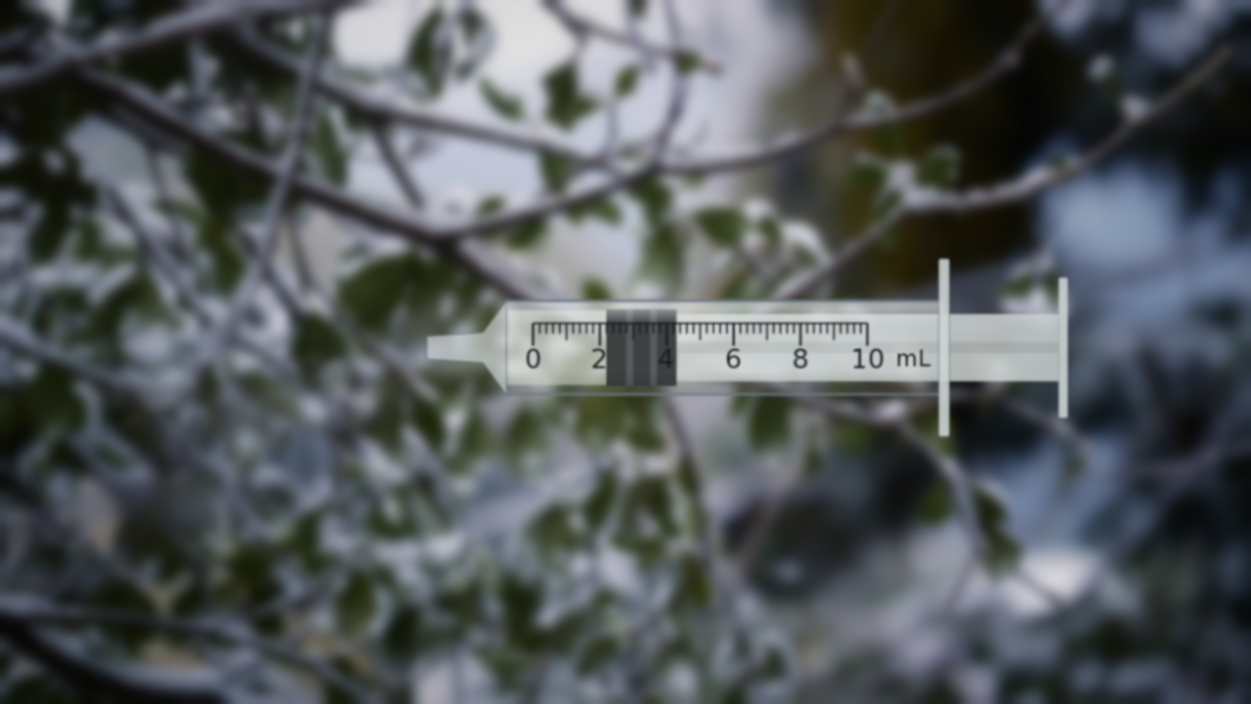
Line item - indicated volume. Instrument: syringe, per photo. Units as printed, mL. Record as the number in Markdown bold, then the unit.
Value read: **2.2** mL
